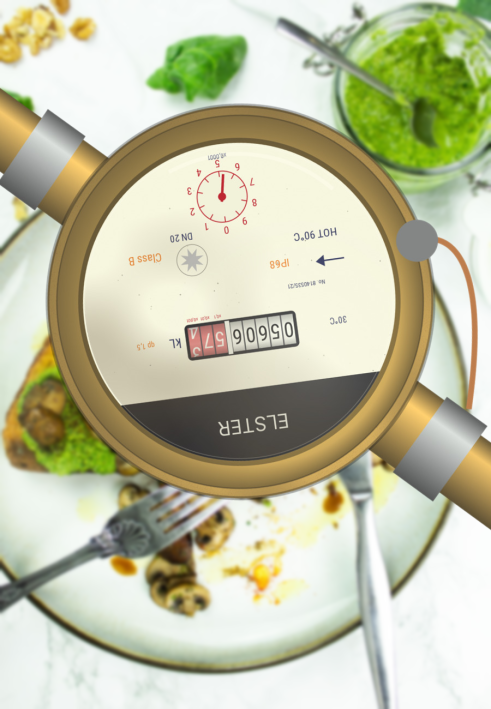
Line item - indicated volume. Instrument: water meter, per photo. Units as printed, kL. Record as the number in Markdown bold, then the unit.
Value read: **5606.5735** kL
